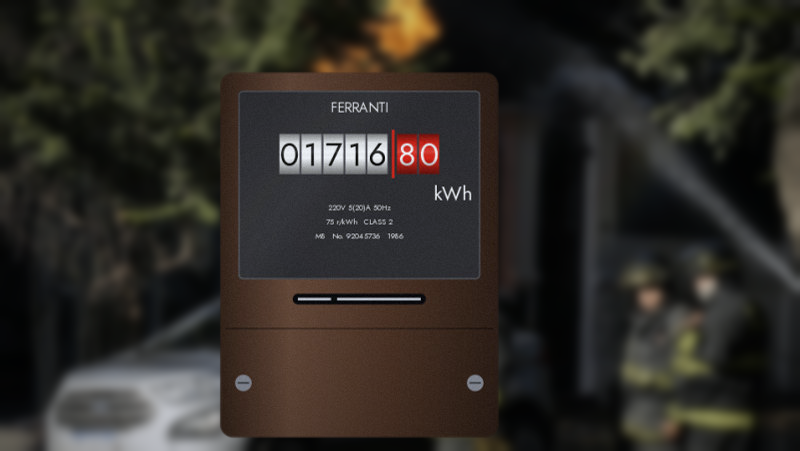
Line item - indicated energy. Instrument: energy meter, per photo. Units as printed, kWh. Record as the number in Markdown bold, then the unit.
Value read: **1716.80** kWh
